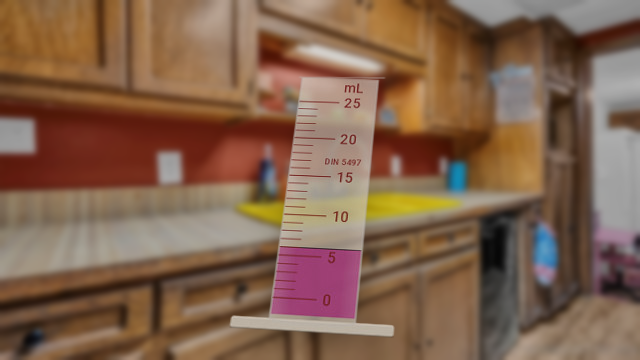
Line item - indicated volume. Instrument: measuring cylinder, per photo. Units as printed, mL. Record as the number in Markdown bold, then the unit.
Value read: **6** mL
